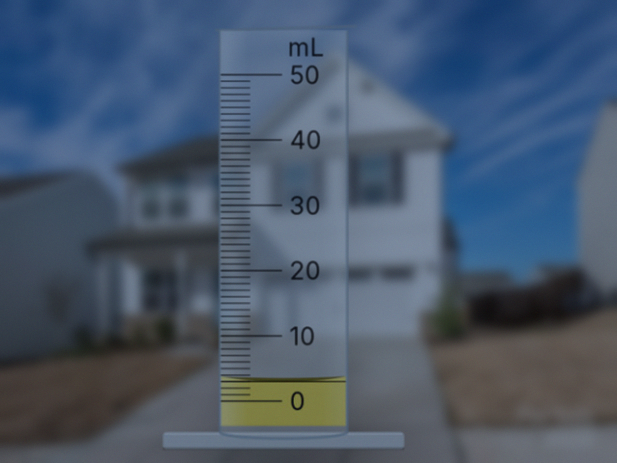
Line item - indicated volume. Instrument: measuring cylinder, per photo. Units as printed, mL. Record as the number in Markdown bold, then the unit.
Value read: **3** mL
